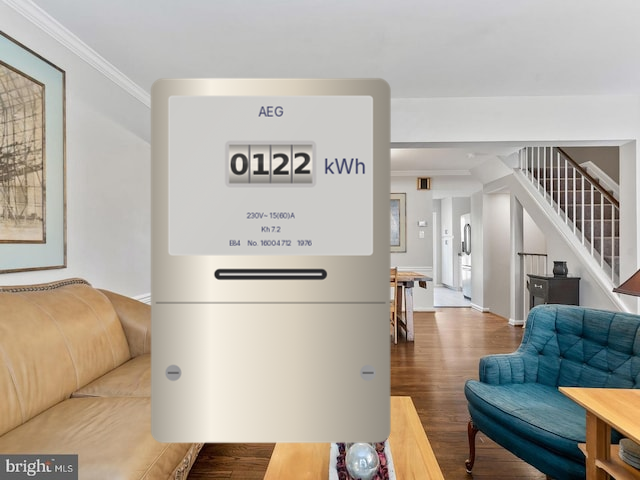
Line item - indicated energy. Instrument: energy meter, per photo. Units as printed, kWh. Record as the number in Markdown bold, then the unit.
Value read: **122** kWh
